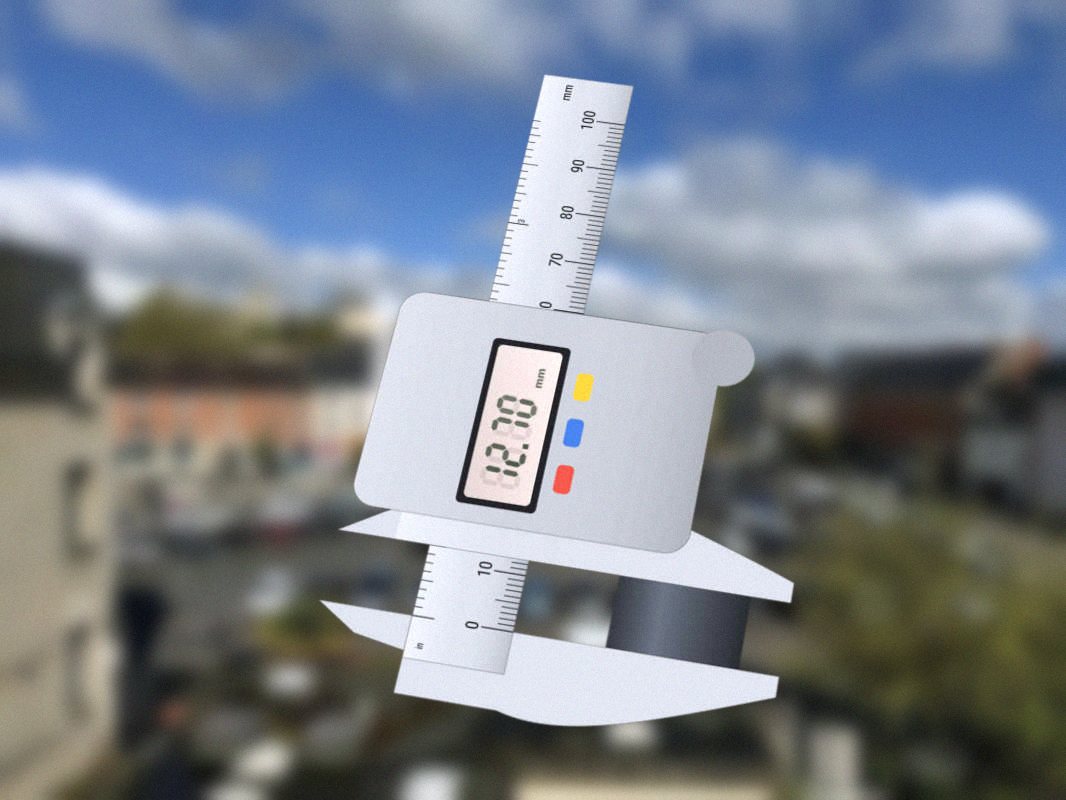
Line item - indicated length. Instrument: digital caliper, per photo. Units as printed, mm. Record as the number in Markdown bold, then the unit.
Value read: **12.70** mm
